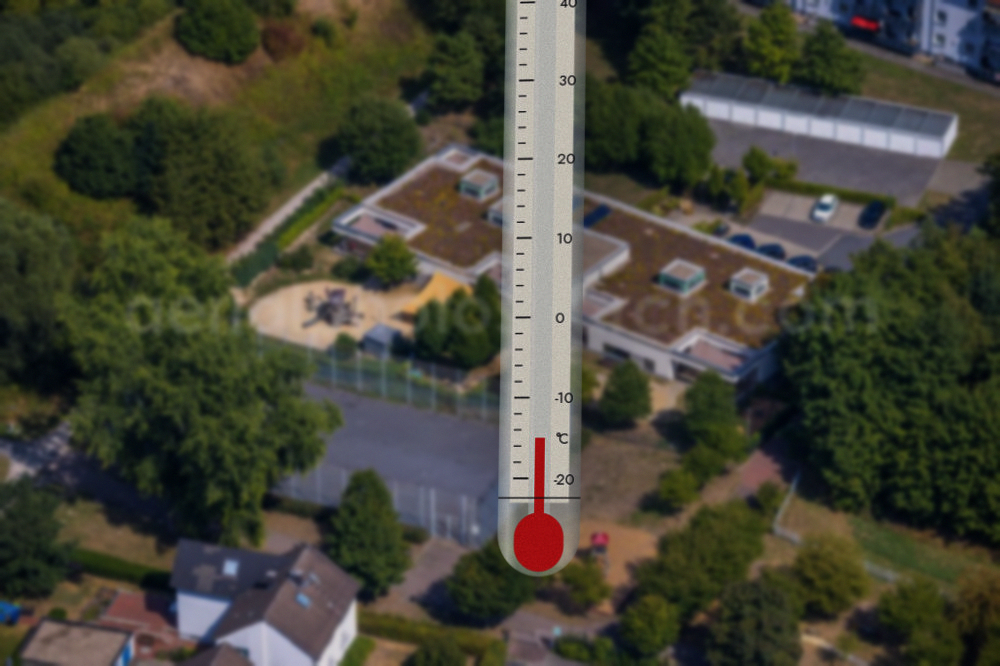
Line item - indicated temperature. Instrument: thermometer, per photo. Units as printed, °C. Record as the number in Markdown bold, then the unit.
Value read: **-15** °C
